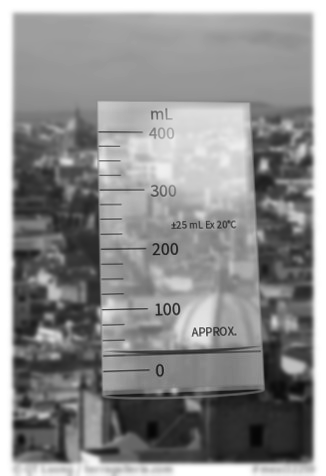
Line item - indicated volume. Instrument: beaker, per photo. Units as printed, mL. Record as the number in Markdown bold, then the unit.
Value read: **25** mL
